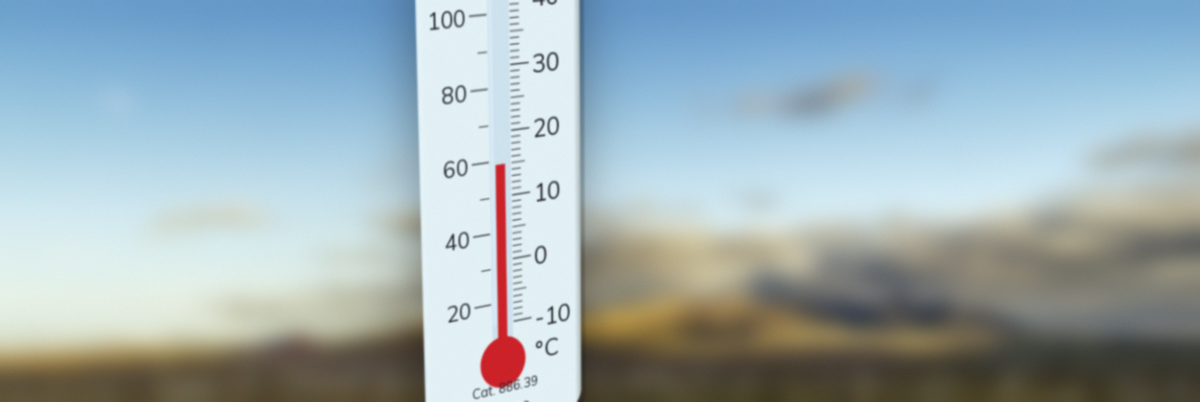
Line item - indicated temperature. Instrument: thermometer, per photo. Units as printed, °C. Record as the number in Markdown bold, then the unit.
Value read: **15** °C
